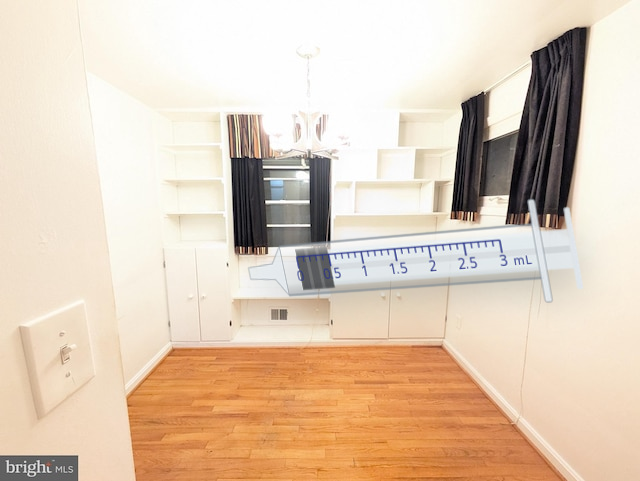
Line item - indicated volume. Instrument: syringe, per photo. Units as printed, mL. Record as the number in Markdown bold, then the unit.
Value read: **0** mL
